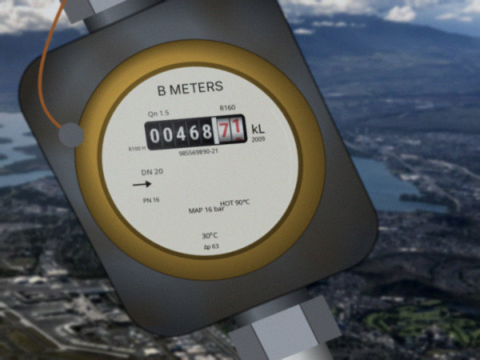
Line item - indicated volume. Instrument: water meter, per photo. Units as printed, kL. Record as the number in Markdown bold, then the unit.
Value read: **468.71** kL
